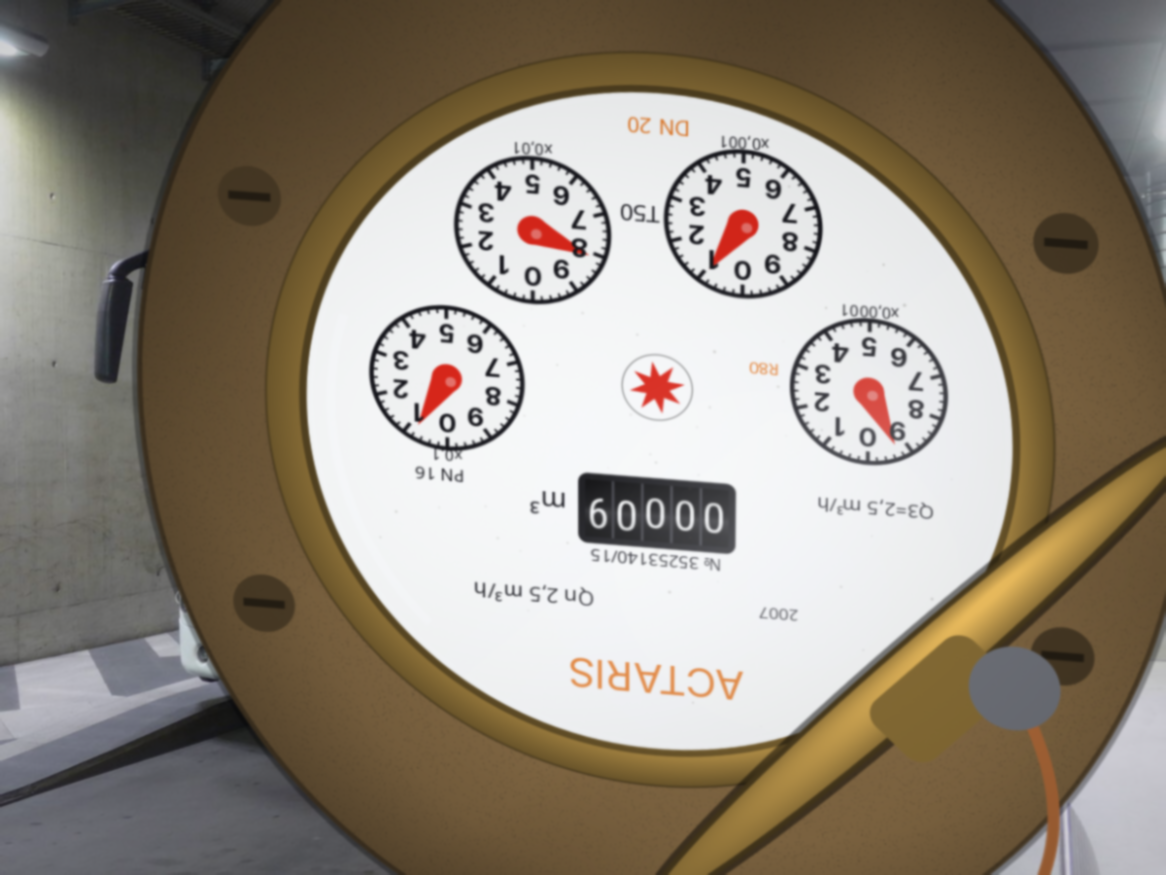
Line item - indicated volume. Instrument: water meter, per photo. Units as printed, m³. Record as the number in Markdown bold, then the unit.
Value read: **9.0809** m³
